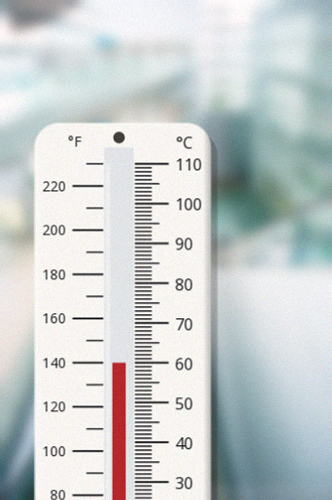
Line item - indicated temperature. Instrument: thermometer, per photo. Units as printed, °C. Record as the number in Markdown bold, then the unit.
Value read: **60** °C
